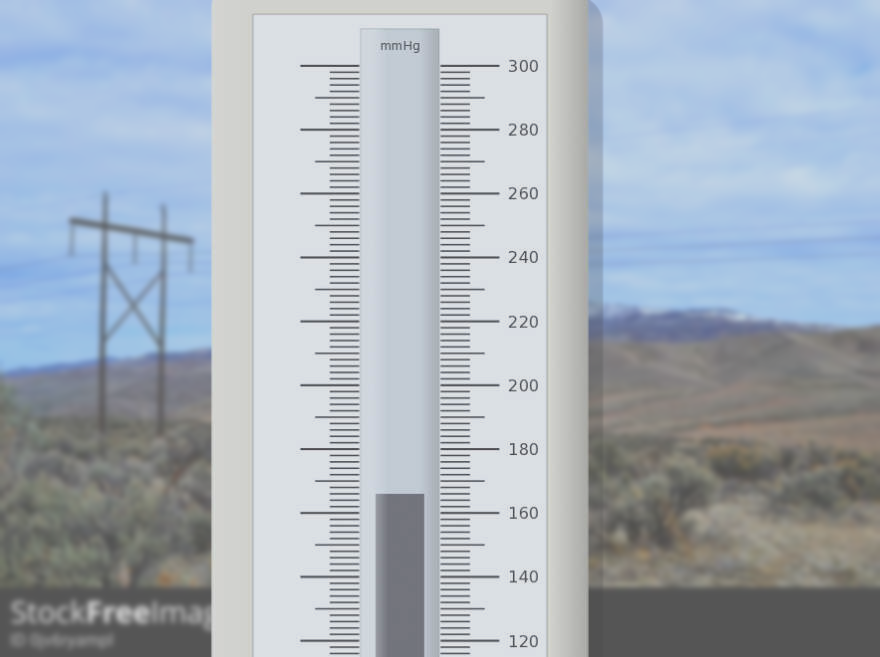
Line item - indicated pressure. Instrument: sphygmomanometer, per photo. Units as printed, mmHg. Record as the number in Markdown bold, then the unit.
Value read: **166** mmHg
